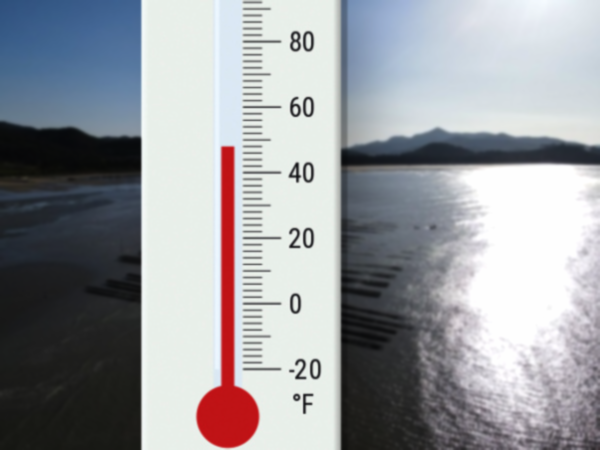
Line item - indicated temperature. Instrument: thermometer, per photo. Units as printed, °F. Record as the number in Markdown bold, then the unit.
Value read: **48** °F
